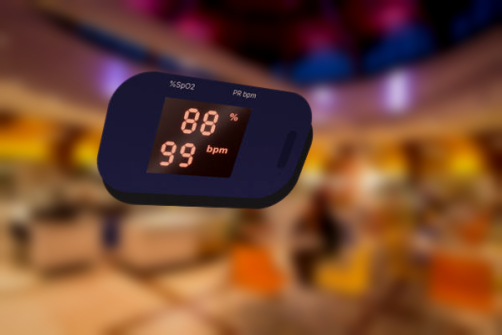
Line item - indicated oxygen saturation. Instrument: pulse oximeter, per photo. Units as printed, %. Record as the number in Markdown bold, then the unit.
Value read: **88** %
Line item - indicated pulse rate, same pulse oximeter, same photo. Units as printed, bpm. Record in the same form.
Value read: **99** bpm
